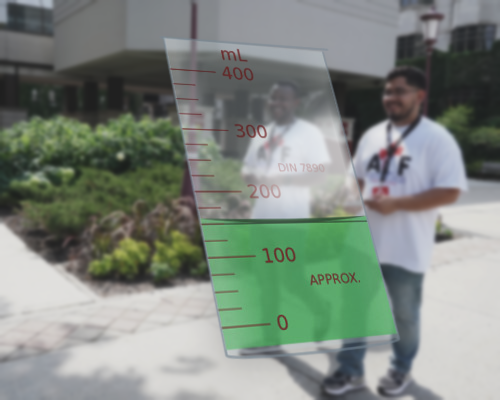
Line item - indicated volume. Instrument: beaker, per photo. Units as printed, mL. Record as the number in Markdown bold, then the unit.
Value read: **150** mL
